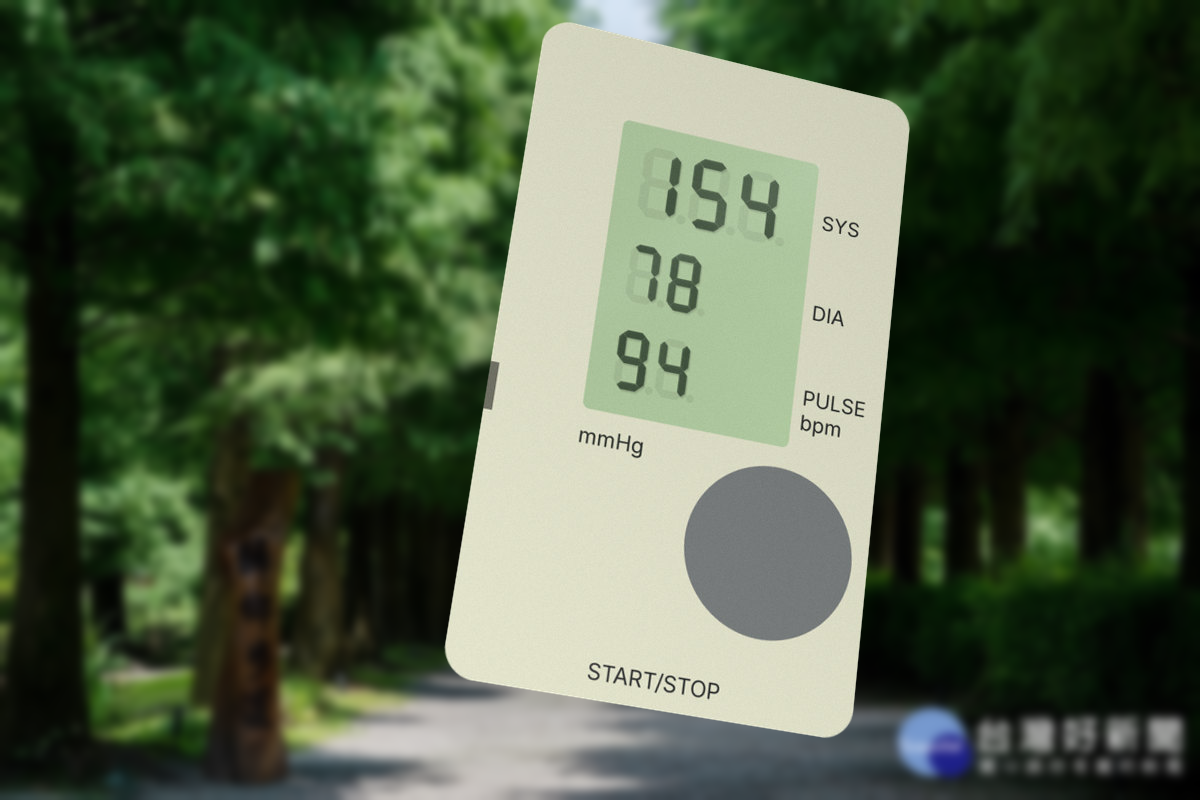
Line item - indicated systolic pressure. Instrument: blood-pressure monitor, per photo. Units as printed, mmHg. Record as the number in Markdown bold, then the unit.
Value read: **154** mmHg
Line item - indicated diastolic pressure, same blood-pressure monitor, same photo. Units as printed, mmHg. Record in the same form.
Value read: **78** mmHg
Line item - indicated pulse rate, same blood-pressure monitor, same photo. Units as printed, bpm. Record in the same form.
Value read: **94** bpm
